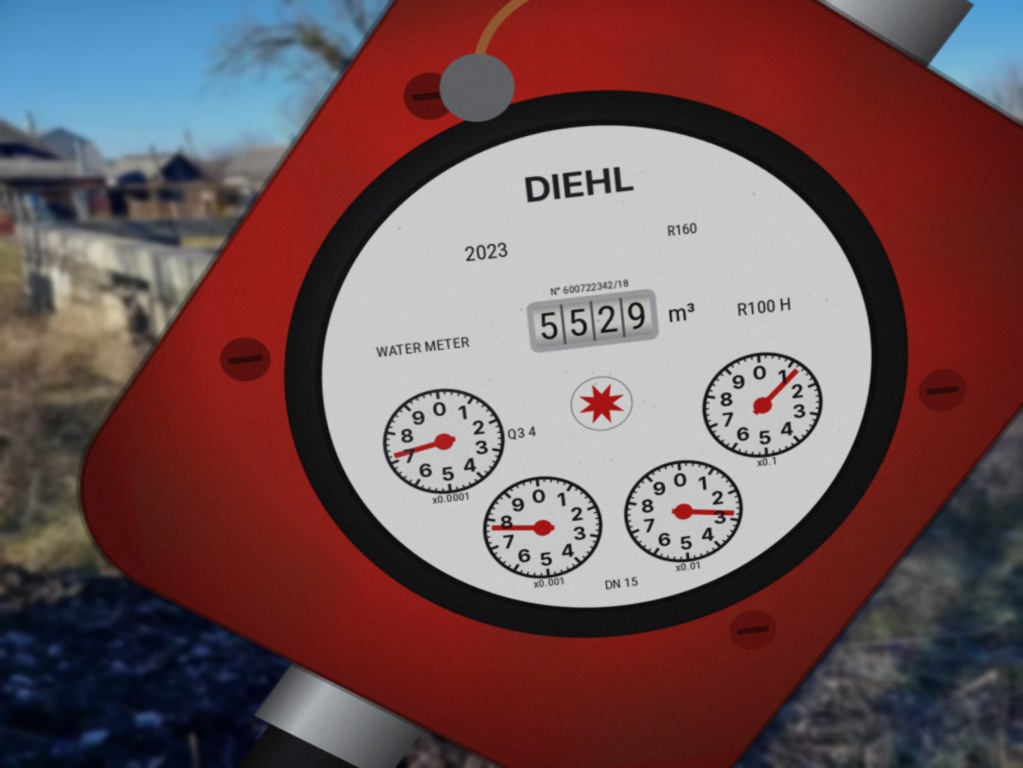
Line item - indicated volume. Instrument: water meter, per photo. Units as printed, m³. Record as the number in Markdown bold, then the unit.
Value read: **5529.1277** m³
